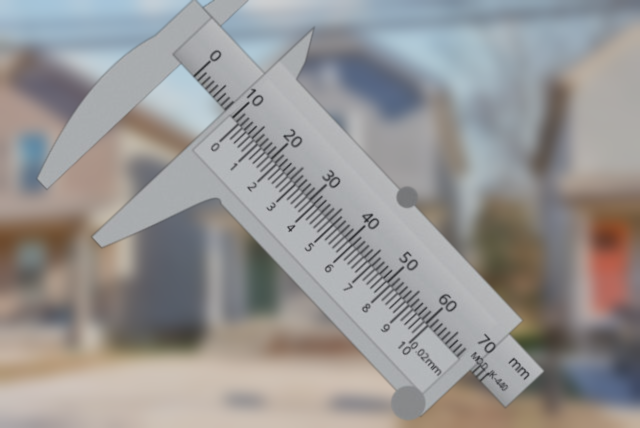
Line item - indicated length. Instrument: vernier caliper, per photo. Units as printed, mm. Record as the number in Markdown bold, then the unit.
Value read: **11.5** mm
